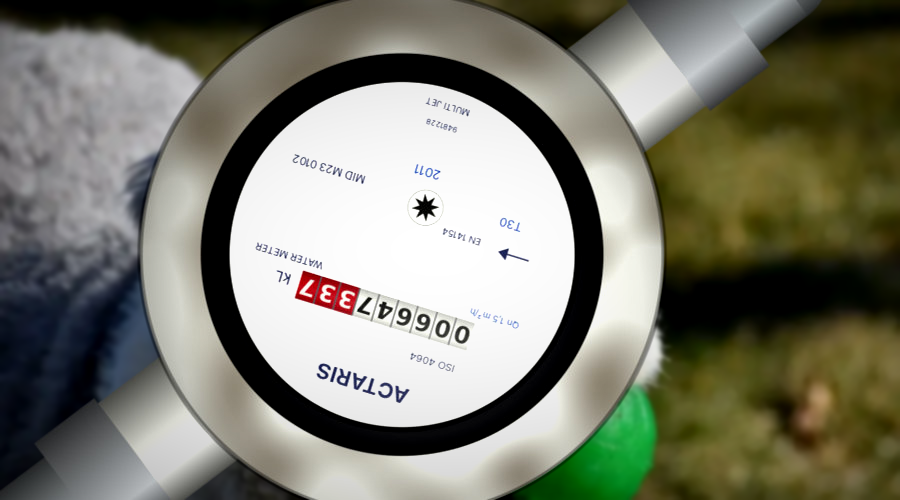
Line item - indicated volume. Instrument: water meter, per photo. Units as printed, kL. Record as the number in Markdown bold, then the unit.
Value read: **6647.337** kL
